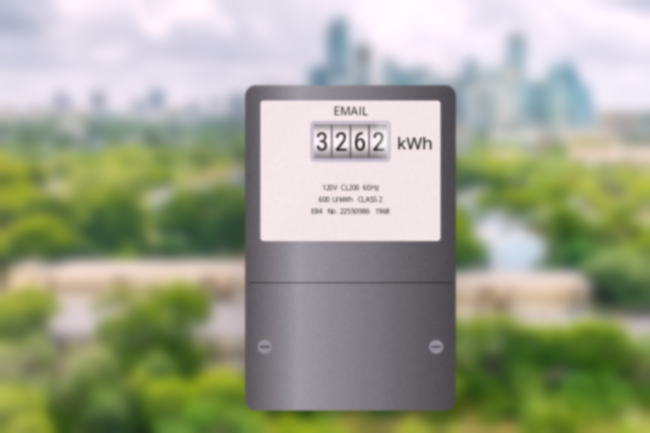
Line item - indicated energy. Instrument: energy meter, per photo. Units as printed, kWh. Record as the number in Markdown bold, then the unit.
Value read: **3262** kWh
